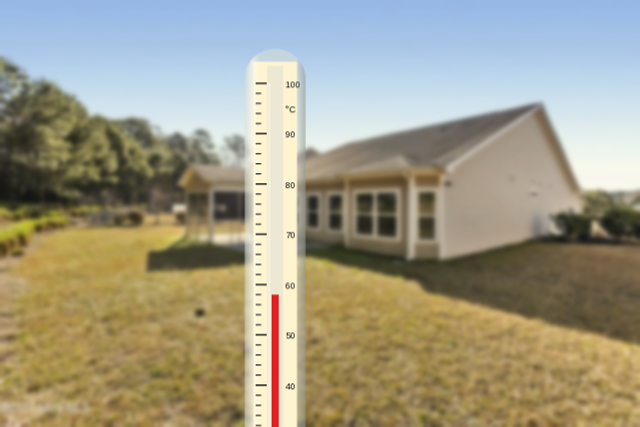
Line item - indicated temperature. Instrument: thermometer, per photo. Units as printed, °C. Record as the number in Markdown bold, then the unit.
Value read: **58** °C
